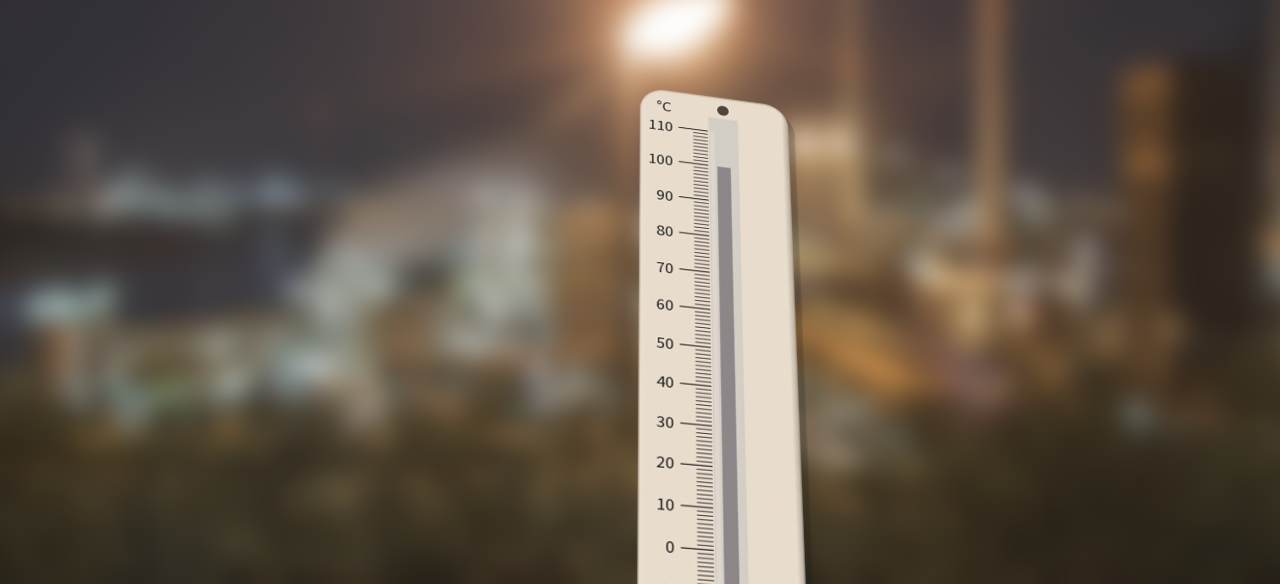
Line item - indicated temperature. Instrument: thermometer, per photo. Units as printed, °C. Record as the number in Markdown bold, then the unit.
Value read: **100** °C
